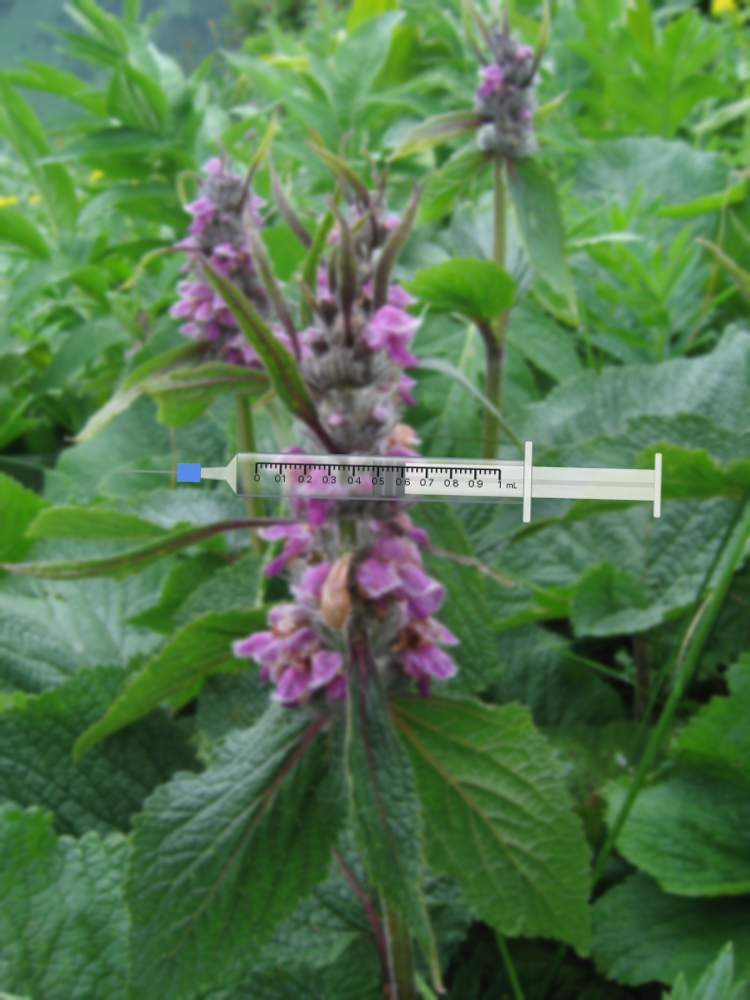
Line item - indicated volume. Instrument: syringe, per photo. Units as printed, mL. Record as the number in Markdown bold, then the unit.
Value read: **0.48** mL
